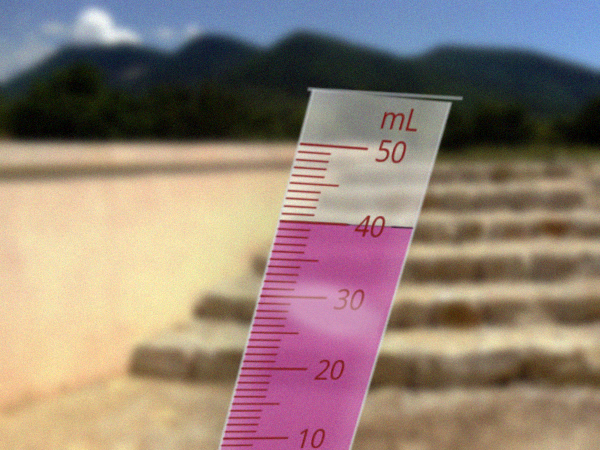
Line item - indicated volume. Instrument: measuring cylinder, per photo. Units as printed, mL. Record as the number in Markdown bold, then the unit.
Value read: **40** mL
